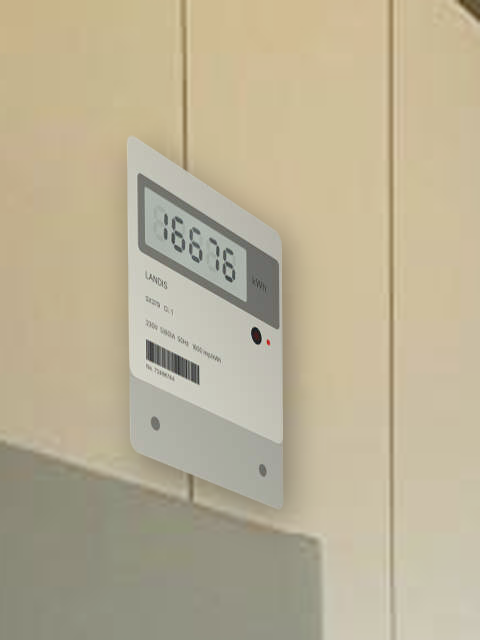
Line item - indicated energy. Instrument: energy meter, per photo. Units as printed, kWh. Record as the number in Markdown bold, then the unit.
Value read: **16676** kWh
